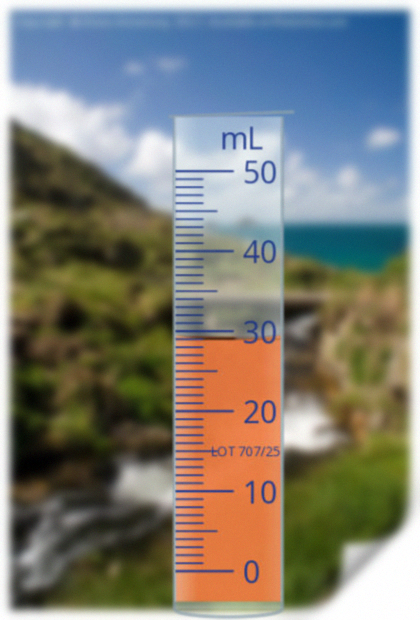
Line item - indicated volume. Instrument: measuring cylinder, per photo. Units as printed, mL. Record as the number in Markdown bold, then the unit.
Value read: **29** mL
